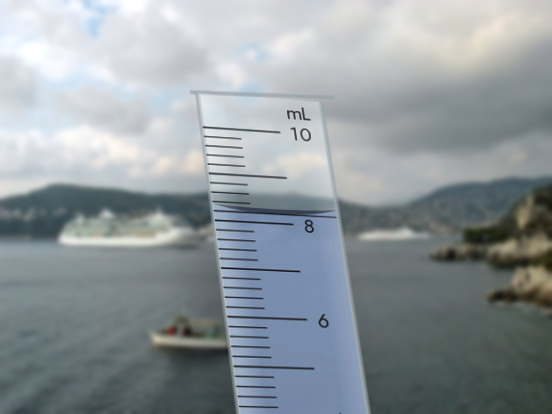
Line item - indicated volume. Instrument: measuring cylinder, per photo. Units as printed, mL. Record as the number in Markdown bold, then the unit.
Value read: **8.2** mL
